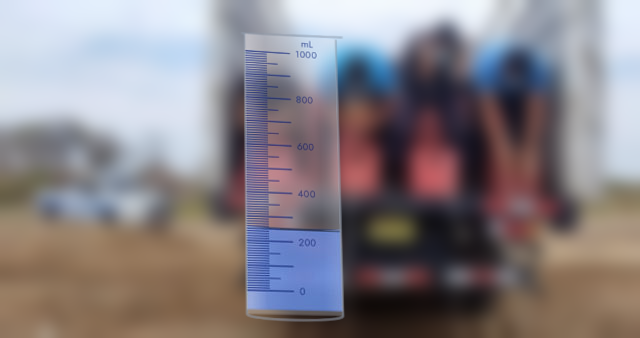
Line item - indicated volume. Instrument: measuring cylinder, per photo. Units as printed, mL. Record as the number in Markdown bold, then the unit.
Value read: **250** mL
